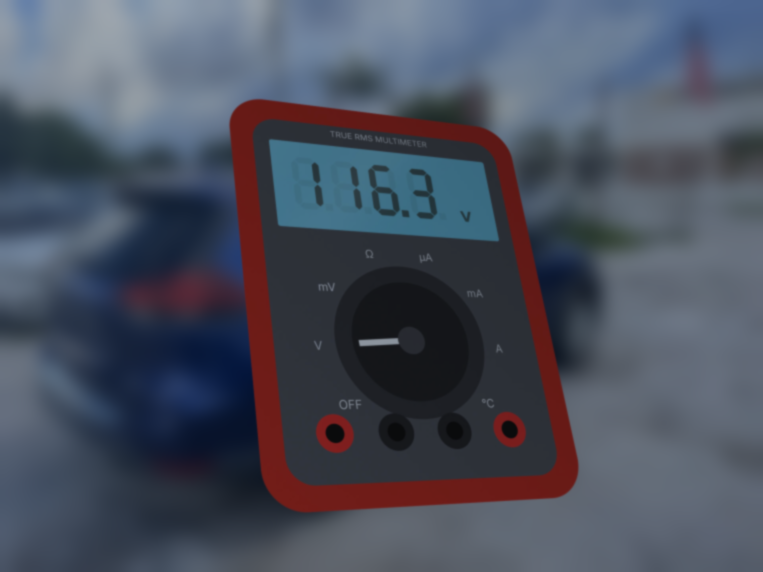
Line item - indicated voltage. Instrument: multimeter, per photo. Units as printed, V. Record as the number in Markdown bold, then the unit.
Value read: **116.3** V
